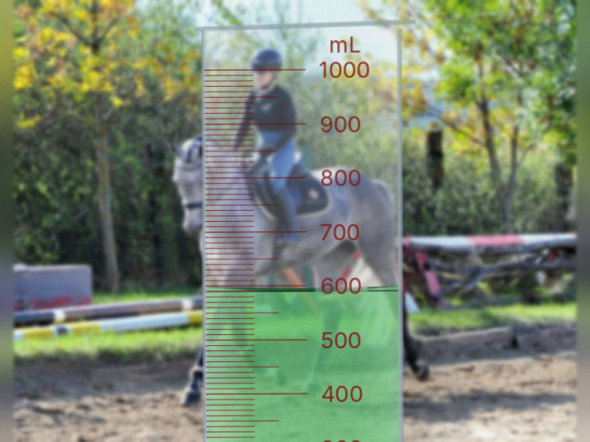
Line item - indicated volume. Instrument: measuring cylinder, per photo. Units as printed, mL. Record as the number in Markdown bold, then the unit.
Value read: **590** mL
